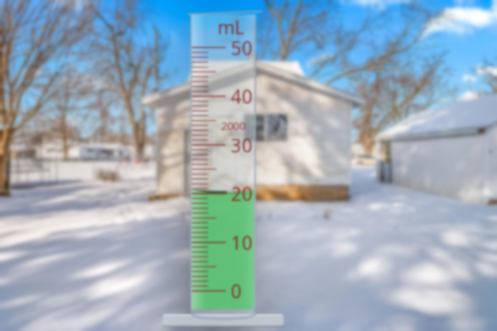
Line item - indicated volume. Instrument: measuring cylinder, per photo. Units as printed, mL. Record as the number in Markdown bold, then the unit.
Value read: **20** mL
